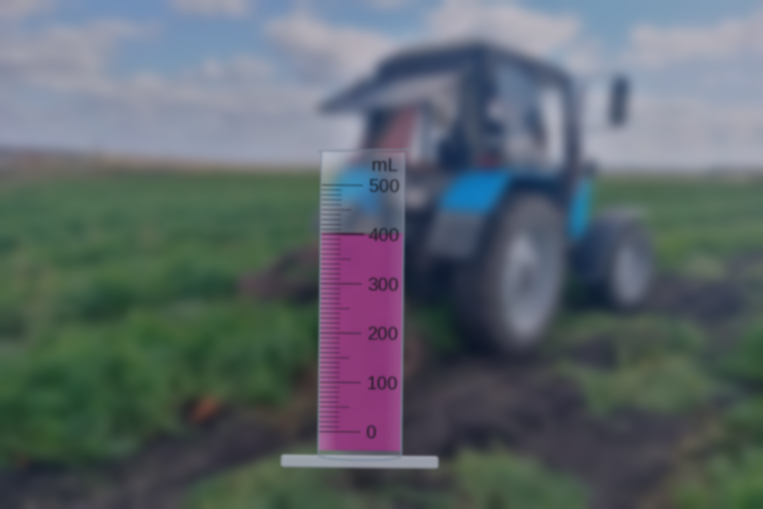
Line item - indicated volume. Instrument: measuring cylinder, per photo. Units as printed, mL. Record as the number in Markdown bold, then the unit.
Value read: **400** mL
